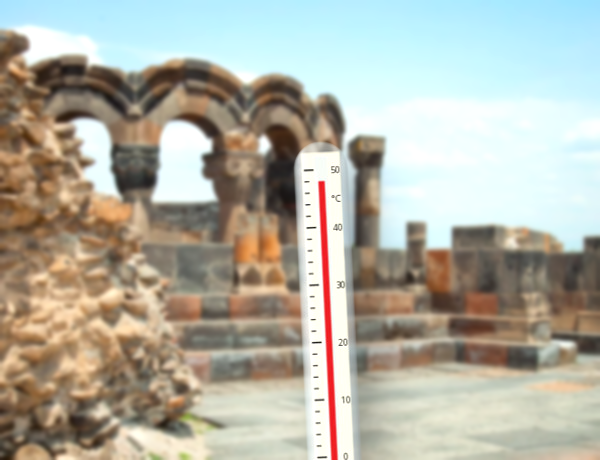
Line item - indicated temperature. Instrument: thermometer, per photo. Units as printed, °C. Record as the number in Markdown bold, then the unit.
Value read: **48** °C
